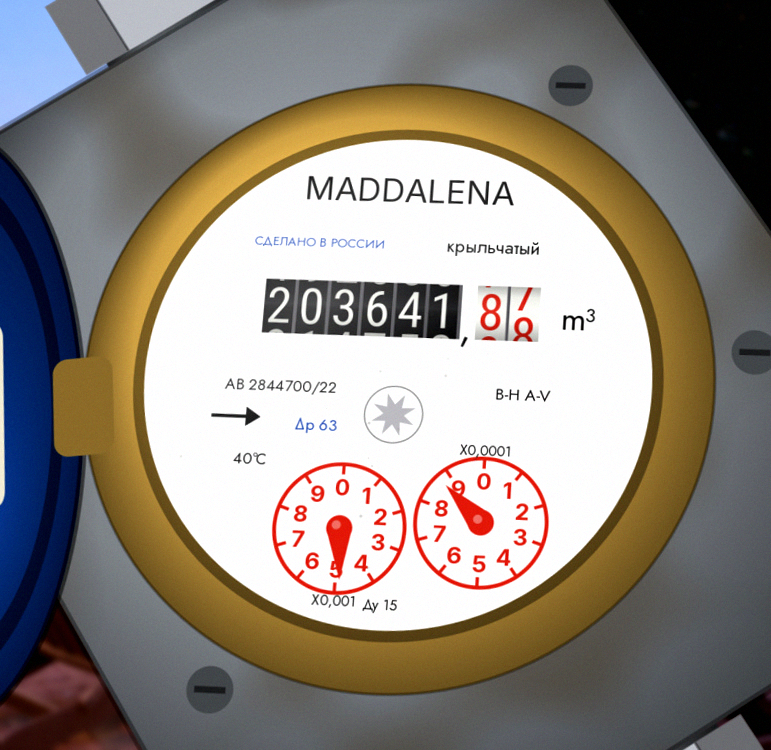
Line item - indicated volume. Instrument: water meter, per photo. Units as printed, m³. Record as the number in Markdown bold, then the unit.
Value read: **203641.8748** m³
